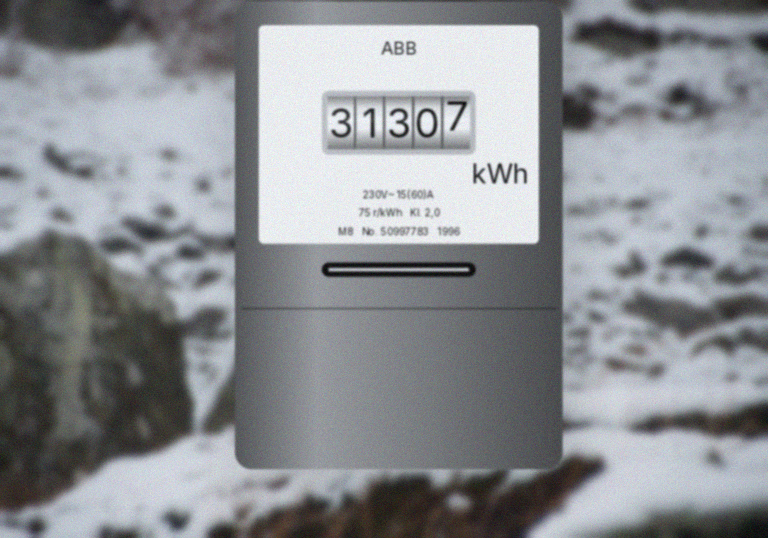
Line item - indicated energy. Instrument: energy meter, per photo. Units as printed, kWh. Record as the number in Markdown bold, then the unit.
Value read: **31307** kWh
